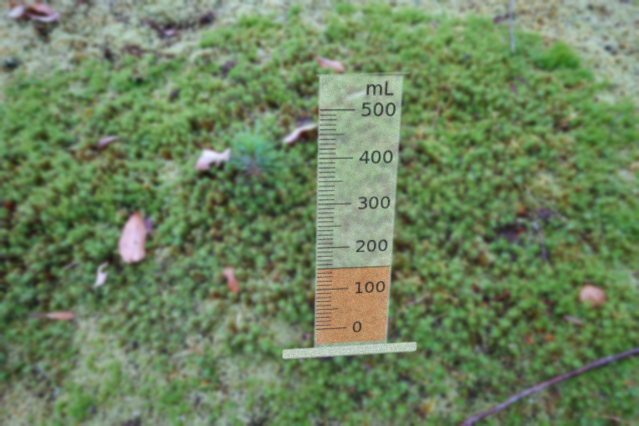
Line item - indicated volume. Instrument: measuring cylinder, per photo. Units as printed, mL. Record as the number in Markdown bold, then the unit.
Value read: **150** mL
